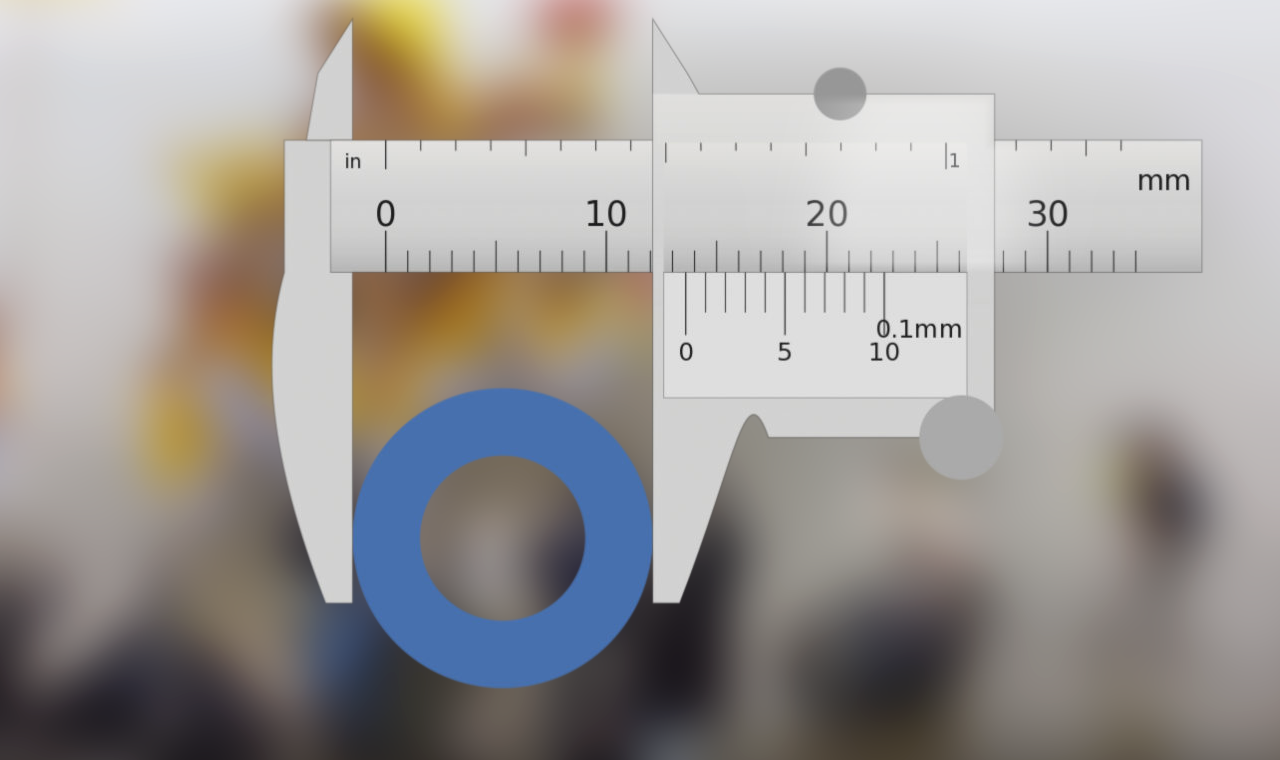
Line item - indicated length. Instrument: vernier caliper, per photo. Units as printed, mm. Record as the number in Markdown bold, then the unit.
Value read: **13.6** mm
